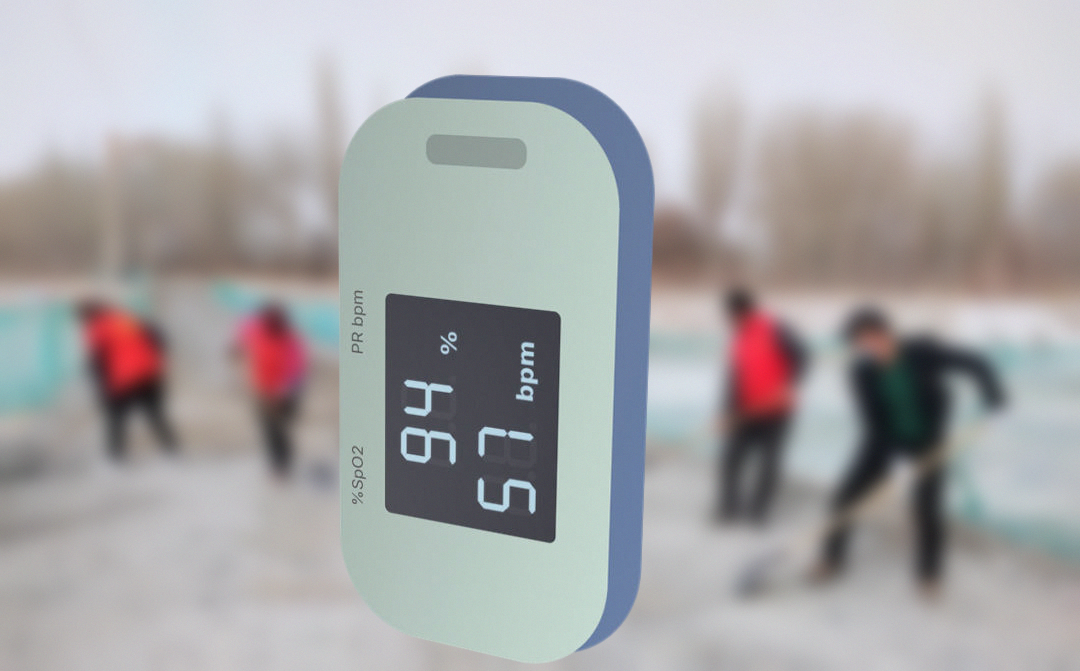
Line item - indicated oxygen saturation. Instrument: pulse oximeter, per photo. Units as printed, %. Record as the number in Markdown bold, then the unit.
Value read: **94** %
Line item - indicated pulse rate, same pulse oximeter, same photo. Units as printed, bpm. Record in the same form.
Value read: **57** bpm
